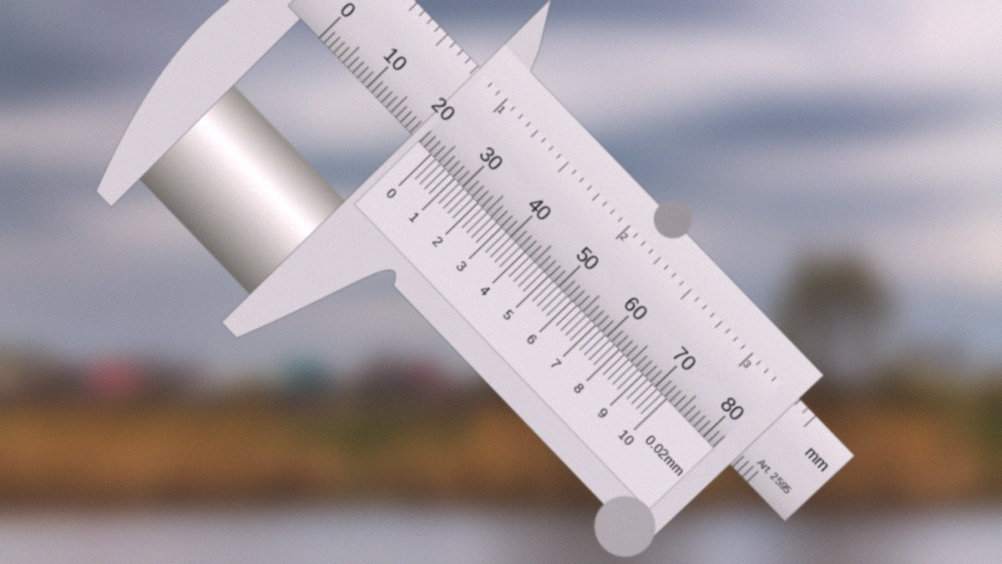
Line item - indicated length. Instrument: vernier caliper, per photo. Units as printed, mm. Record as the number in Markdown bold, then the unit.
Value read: **23.4** mm
